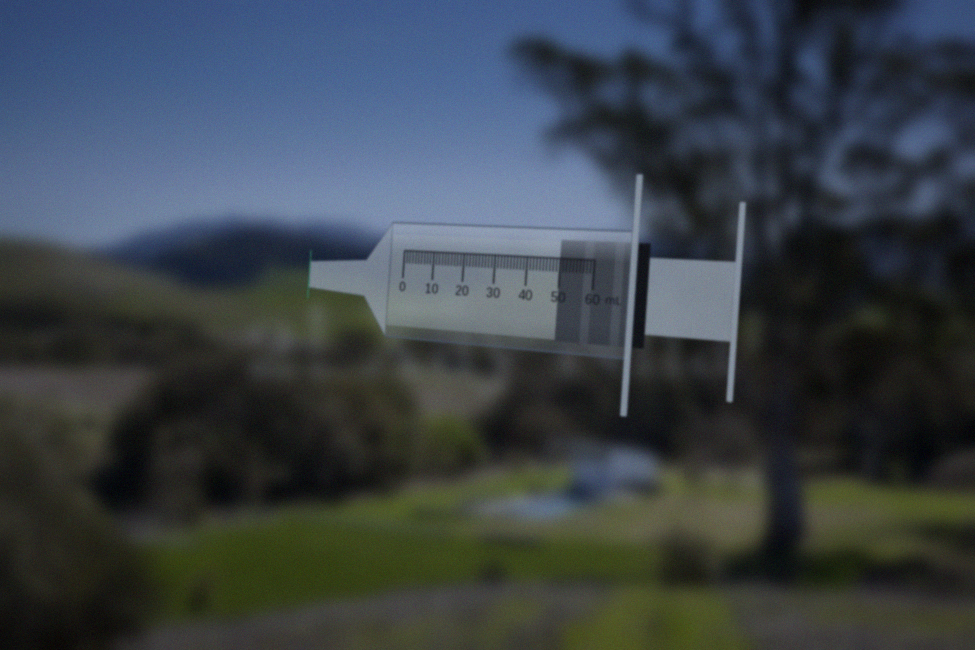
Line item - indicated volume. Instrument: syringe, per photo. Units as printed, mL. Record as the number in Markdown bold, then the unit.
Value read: **50** mL
